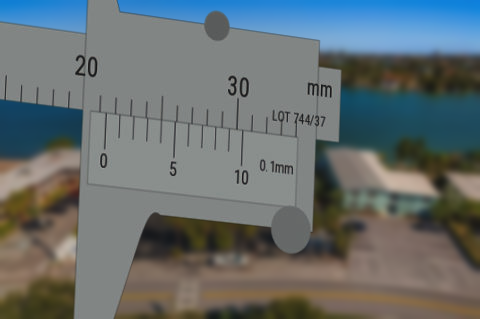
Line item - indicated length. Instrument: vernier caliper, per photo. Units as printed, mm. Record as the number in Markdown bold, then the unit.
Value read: **21.4** mm
